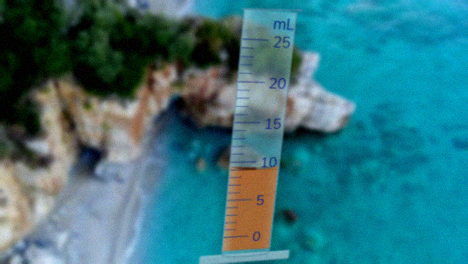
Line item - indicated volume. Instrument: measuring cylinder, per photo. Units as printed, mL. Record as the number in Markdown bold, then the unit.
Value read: **9** mL
